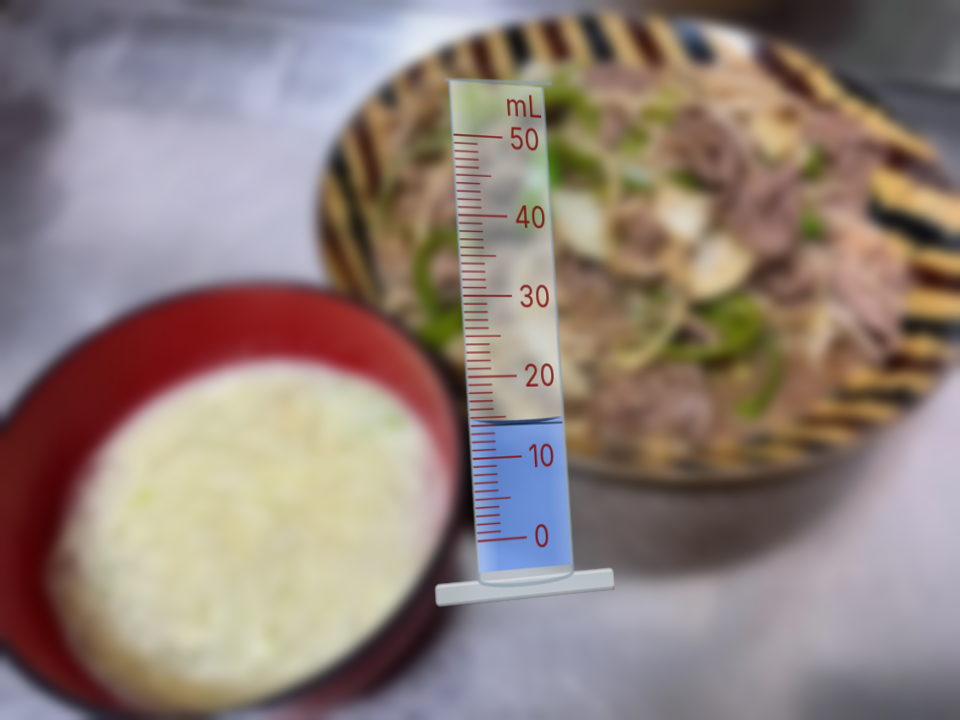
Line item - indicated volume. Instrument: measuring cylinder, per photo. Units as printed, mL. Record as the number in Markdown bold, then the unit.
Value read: **14** mL
